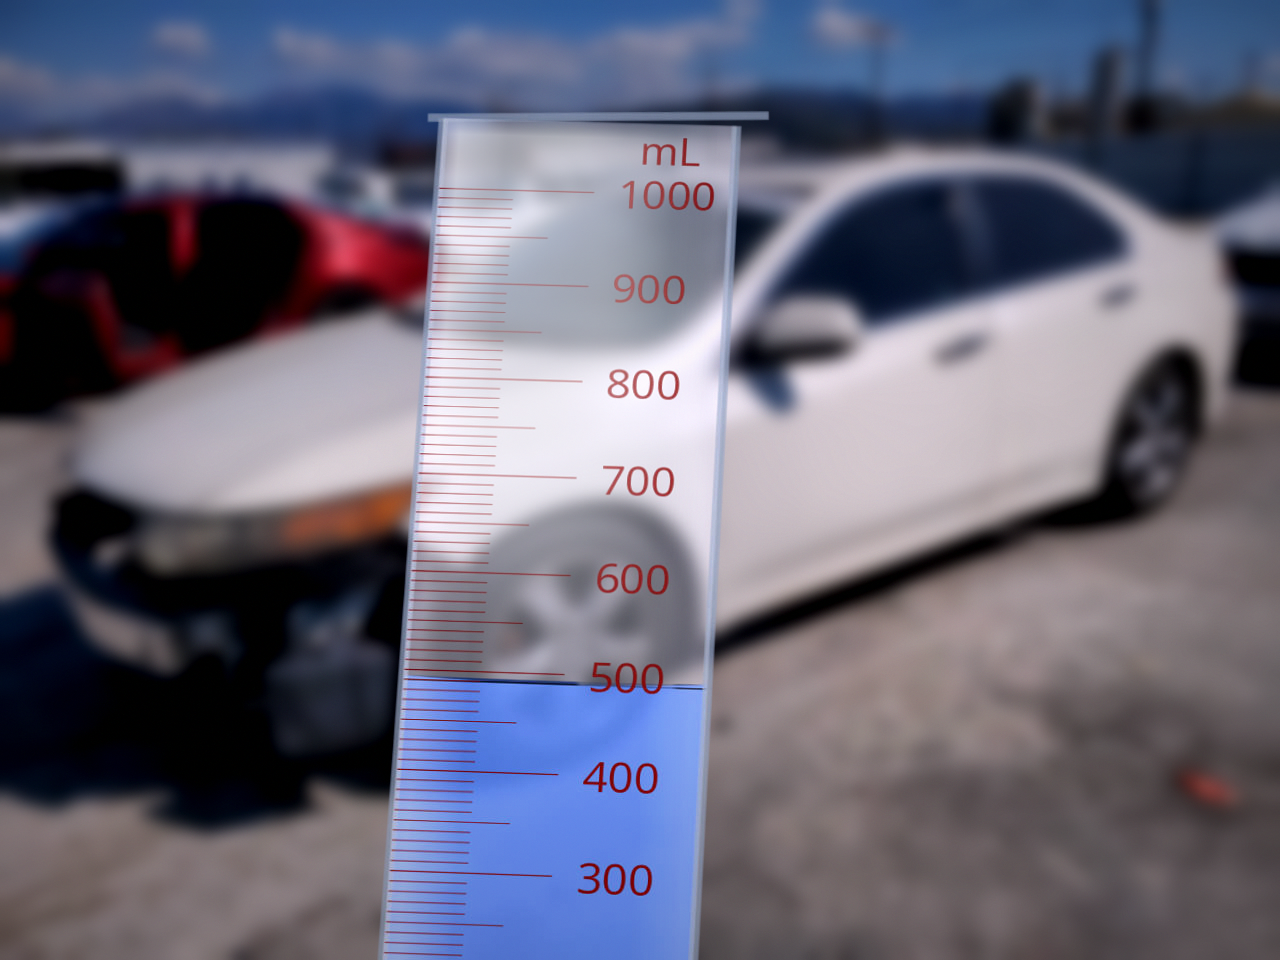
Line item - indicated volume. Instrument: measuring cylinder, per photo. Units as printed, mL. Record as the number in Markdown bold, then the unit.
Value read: **490** mL
